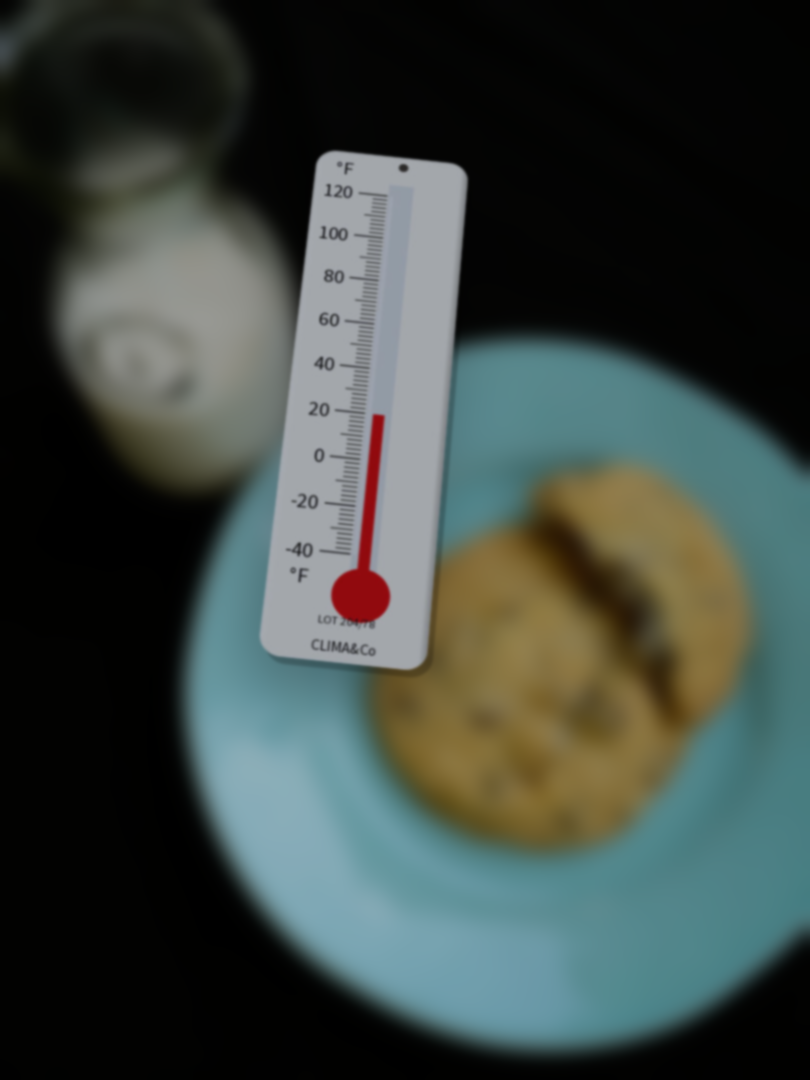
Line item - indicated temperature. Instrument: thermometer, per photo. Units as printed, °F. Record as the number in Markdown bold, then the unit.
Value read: **20** °F
